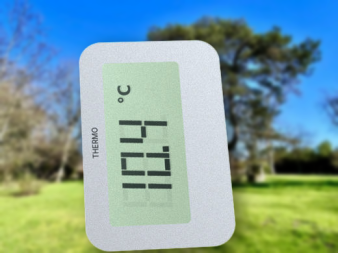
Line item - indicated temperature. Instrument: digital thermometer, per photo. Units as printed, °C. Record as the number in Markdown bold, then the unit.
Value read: **10.4** °C
